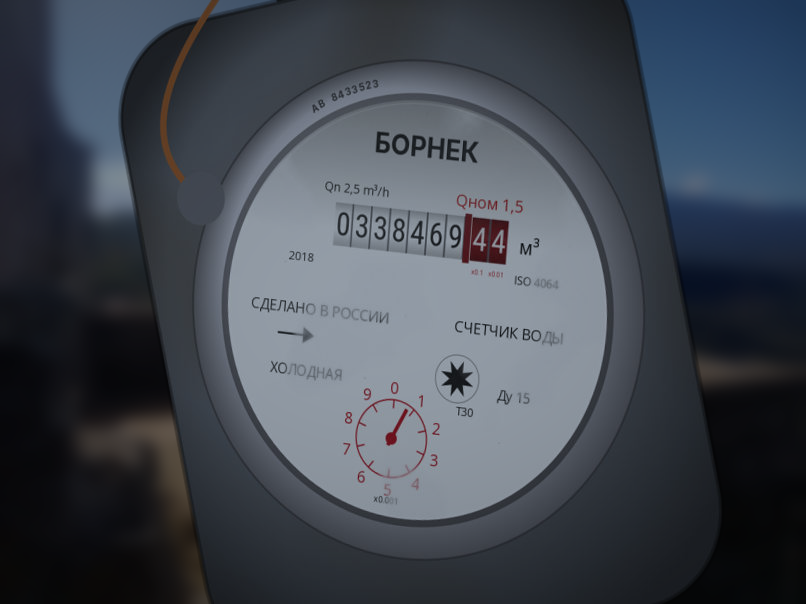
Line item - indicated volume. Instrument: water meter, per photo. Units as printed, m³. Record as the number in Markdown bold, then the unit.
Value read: **338469.440** m³
